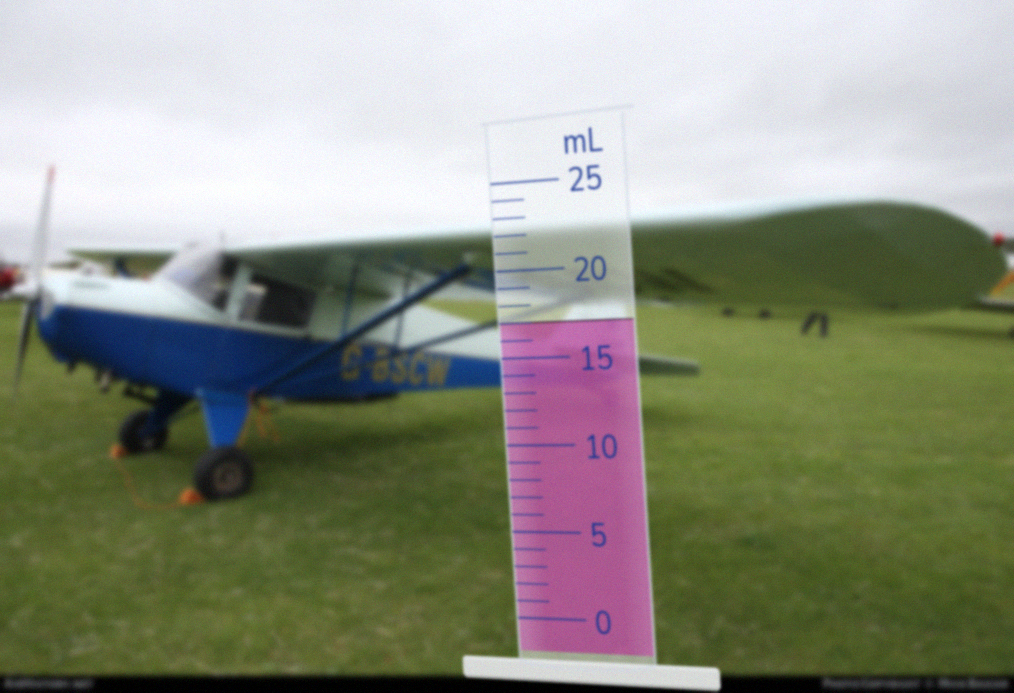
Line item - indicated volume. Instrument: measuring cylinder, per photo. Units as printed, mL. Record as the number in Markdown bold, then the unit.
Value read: **17** mL
